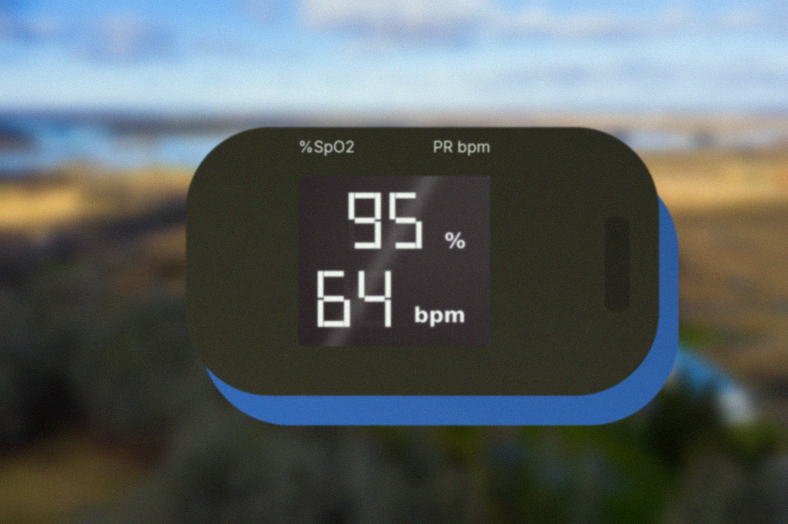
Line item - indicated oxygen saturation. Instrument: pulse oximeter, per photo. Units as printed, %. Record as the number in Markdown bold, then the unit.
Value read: **95** %
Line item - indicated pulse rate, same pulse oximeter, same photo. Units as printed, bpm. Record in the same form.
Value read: **64** bpm
